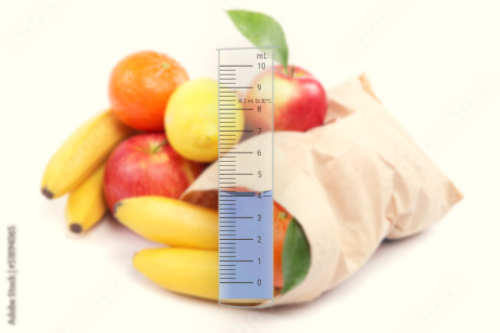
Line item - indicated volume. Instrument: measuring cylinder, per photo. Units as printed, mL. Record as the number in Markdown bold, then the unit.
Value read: **4** mL
